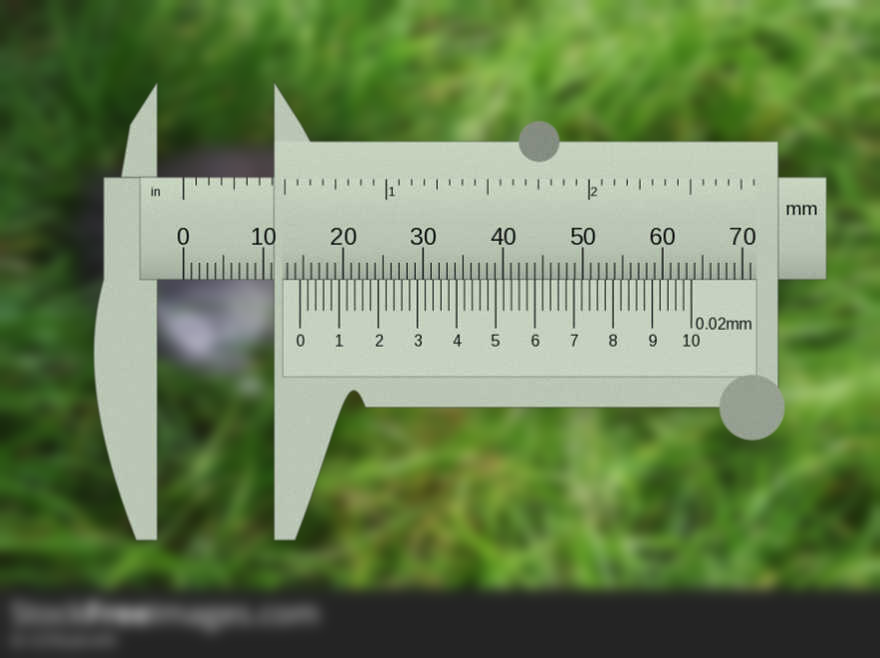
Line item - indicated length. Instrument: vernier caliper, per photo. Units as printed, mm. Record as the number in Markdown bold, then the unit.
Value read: **14.6** mm
